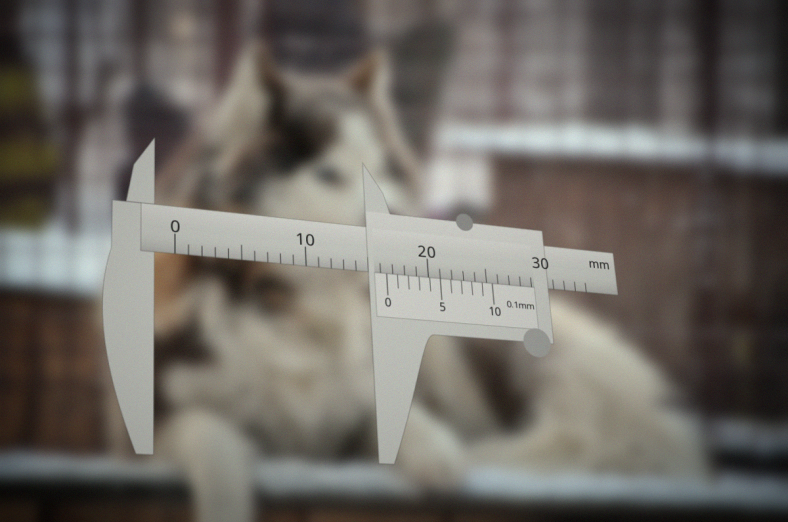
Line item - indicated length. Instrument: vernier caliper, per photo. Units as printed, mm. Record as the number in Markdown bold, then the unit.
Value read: **16.5** mm
